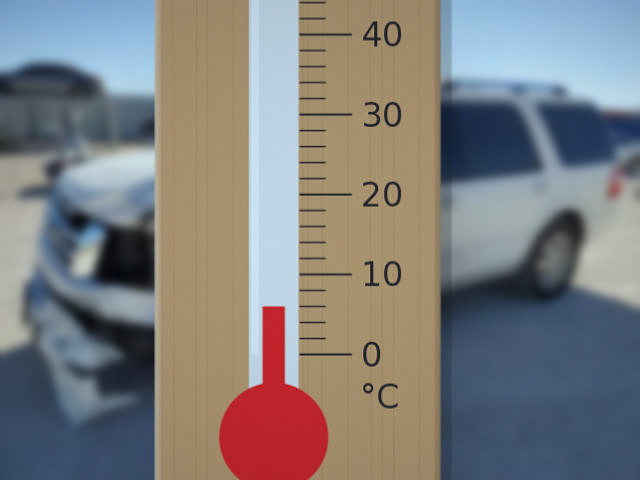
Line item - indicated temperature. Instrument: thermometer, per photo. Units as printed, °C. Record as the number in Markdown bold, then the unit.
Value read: **6** °C
